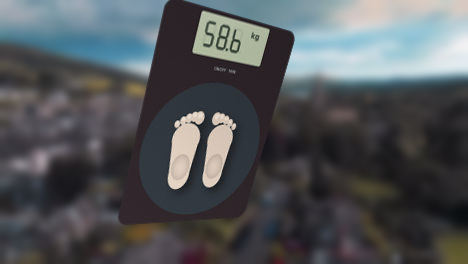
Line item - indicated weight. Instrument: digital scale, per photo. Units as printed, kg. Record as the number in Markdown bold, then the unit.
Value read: **58.6** kg
